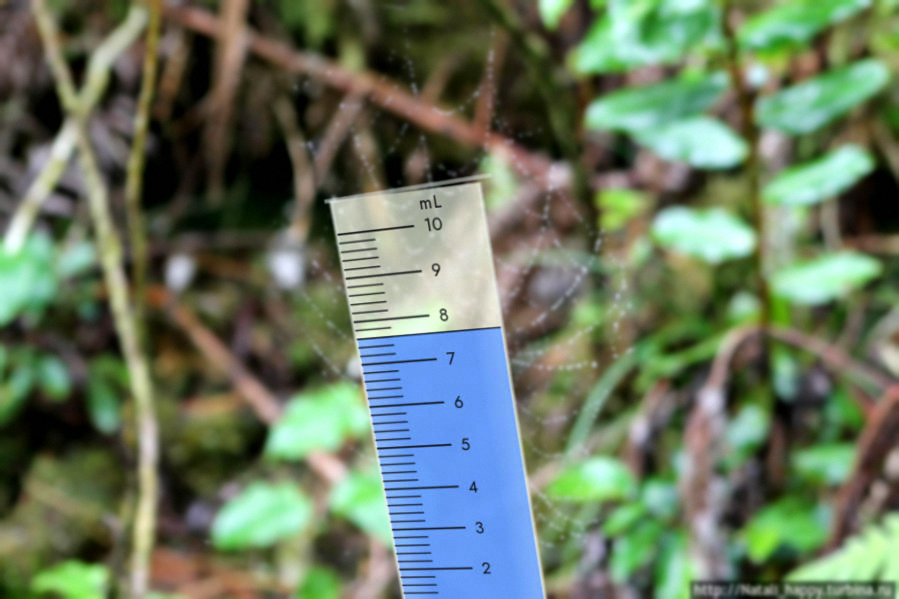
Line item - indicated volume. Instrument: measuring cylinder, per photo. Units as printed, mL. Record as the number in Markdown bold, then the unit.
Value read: **7.6** mL
